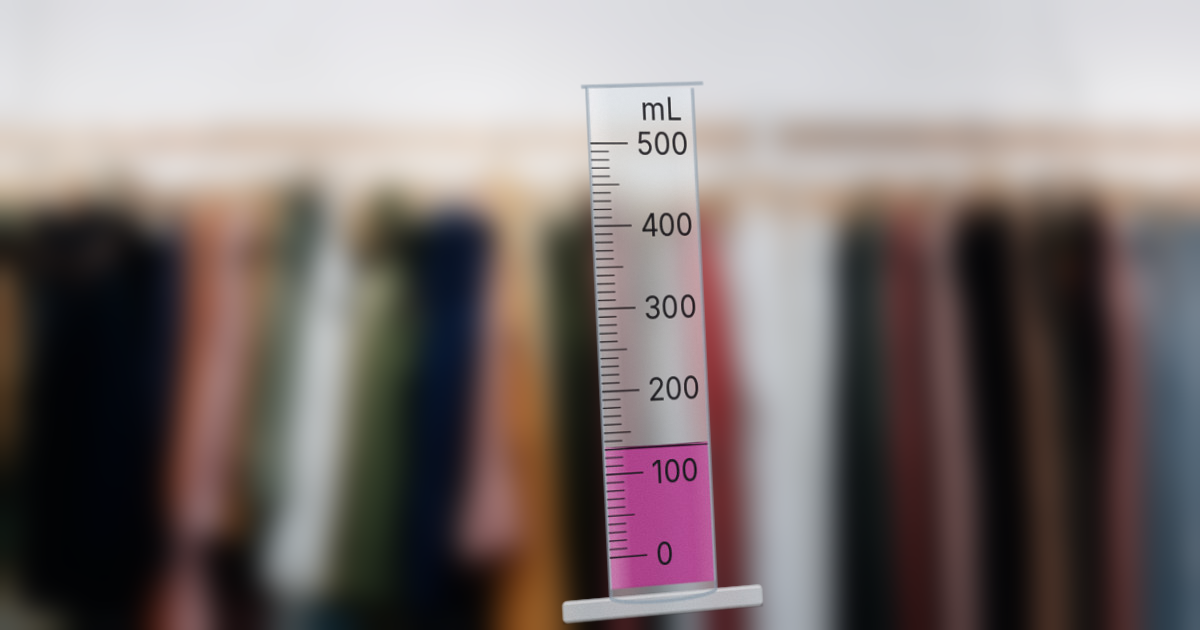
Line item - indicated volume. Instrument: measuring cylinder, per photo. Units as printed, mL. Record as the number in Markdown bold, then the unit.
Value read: **130** mL
